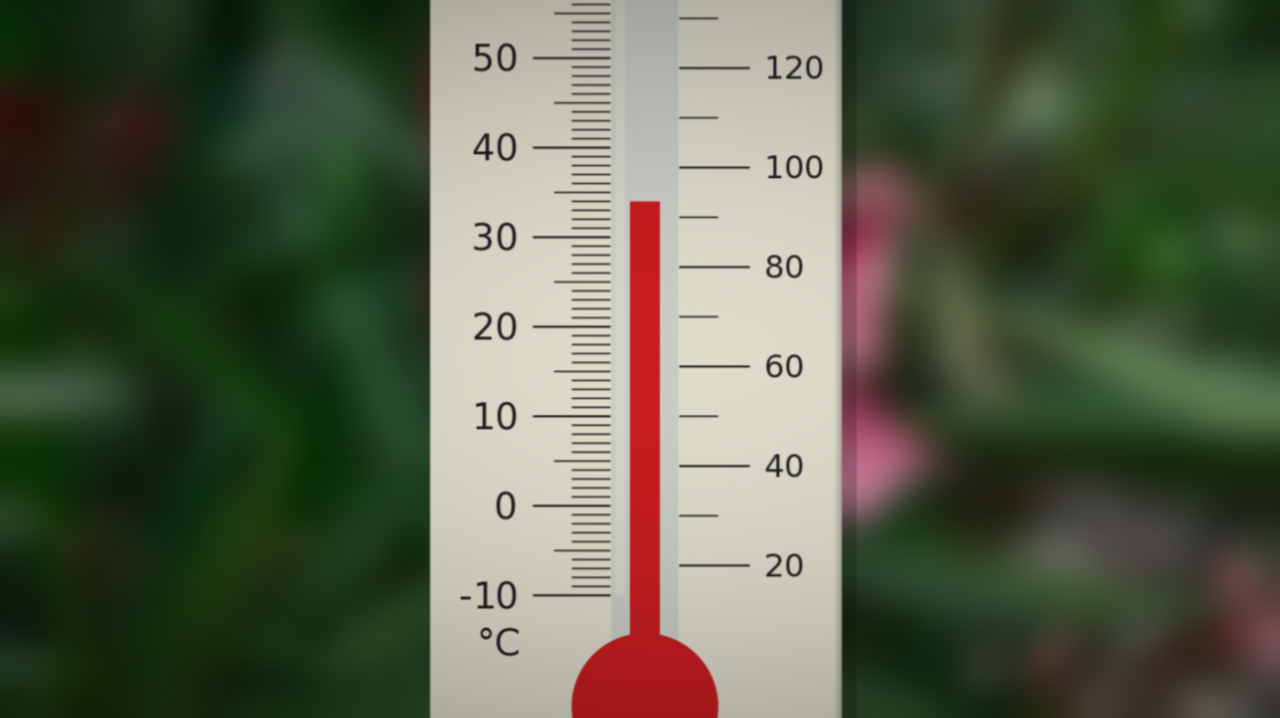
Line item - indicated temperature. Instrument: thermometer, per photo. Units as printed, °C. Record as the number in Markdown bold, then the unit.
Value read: **34** °C
